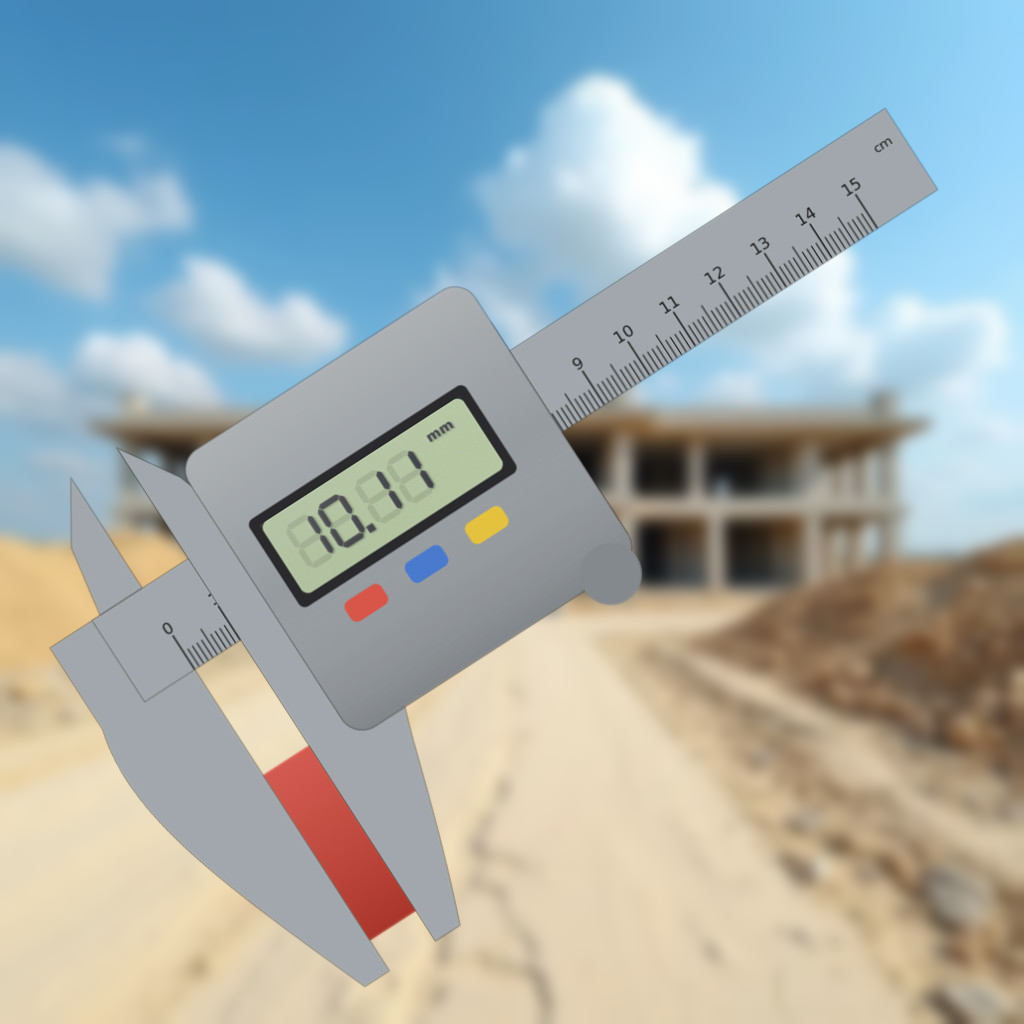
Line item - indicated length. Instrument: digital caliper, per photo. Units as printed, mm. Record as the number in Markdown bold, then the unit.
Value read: **10.11** mm
